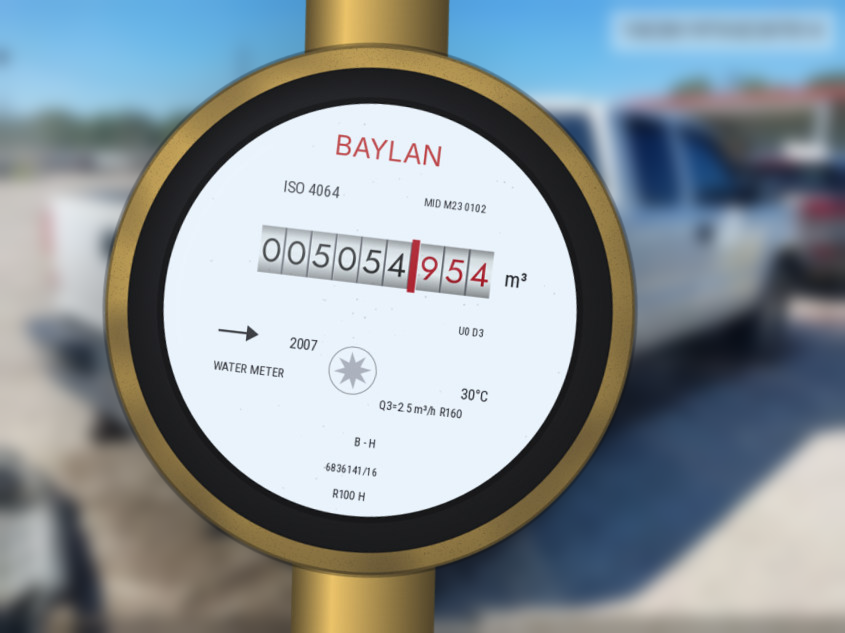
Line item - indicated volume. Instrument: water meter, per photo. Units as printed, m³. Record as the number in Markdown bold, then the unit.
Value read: **5054.954** m³
